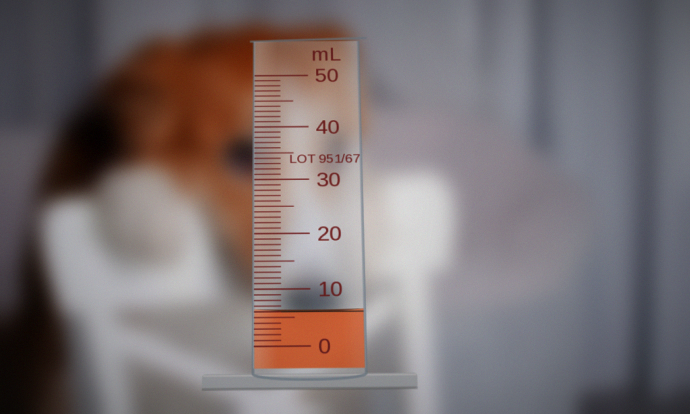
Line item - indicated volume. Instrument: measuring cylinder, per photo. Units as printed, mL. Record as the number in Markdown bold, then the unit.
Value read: **6** mL
